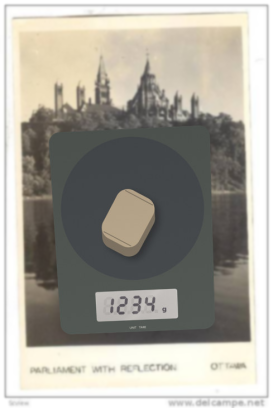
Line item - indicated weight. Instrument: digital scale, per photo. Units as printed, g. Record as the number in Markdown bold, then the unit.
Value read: **1234** g
